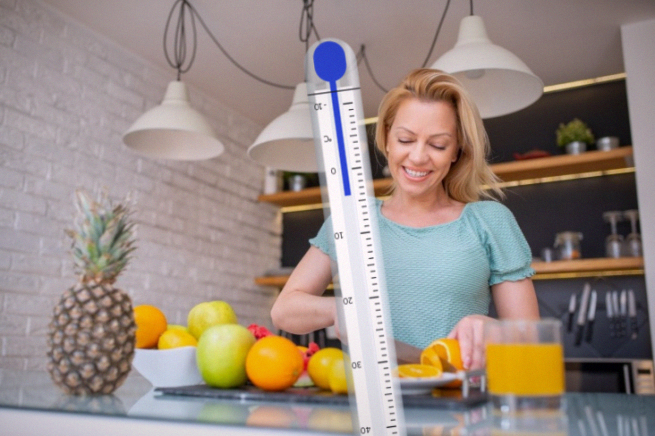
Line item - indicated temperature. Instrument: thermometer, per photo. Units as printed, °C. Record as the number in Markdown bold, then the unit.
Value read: **4** °C
